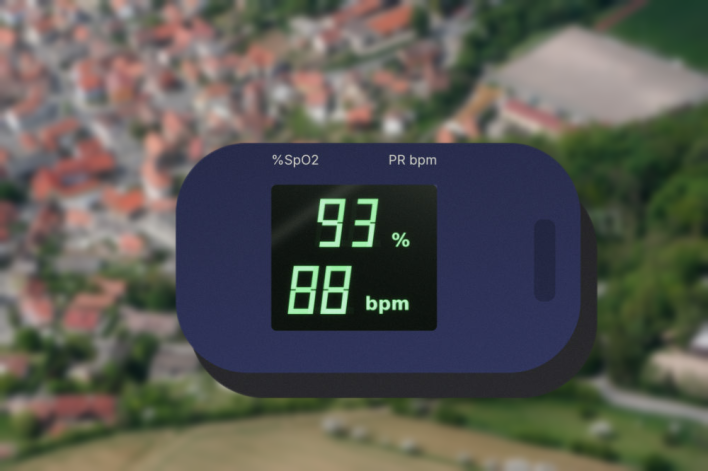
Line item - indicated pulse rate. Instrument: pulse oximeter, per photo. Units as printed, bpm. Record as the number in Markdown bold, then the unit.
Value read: **88** bpm
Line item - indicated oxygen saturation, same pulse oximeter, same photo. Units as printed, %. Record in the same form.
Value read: **93** %
